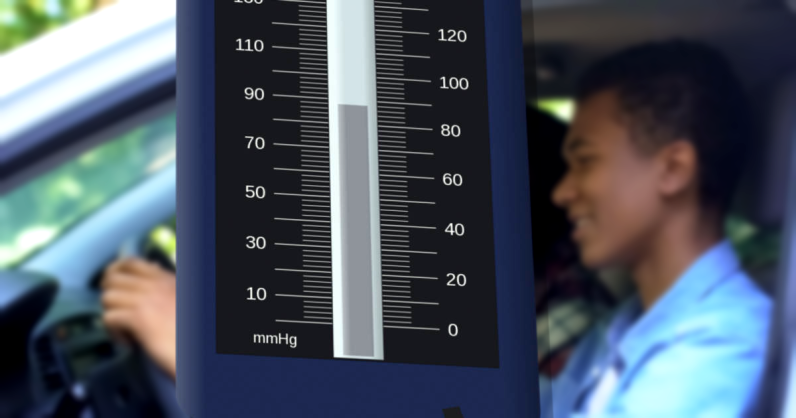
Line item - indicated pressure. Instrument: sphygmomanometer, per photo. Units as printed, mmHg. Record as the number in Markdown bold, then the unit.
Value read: **88** mmHg
